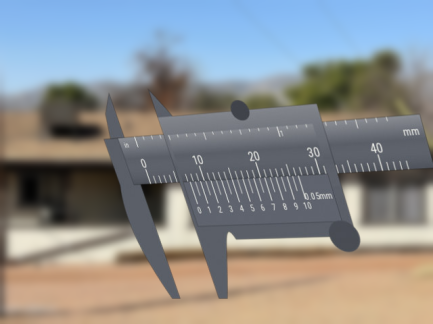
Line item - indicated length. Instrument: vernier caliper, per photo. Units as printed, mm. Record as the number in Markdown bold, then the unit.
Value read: **7.4** mm
